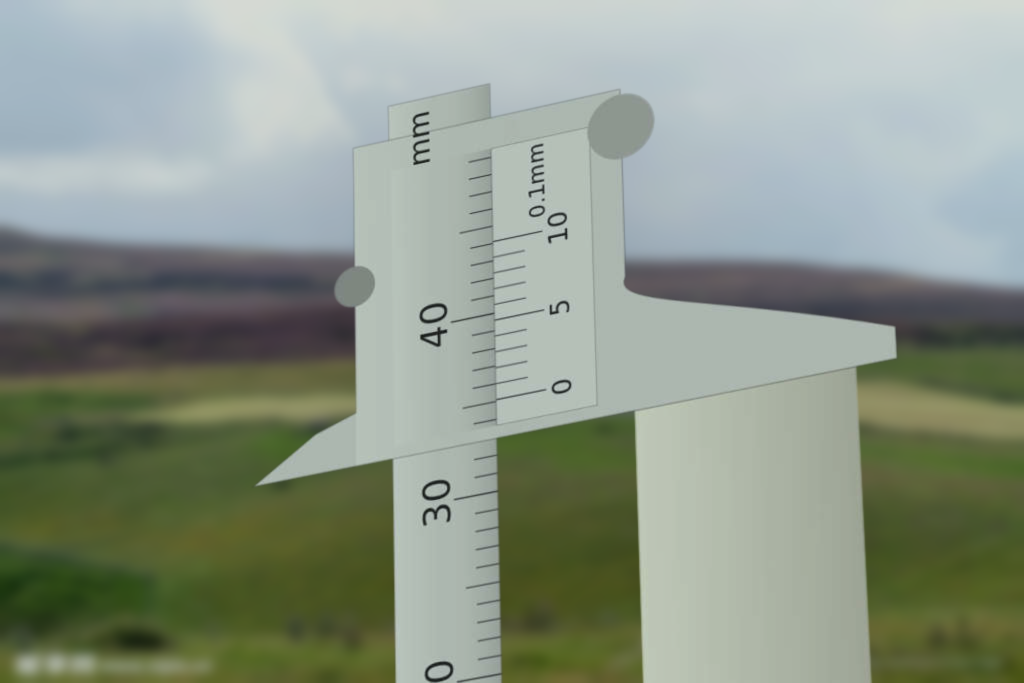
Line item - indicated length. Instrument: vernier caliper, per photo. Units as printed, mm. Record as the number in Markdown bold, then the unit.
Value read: **35.1** mm
